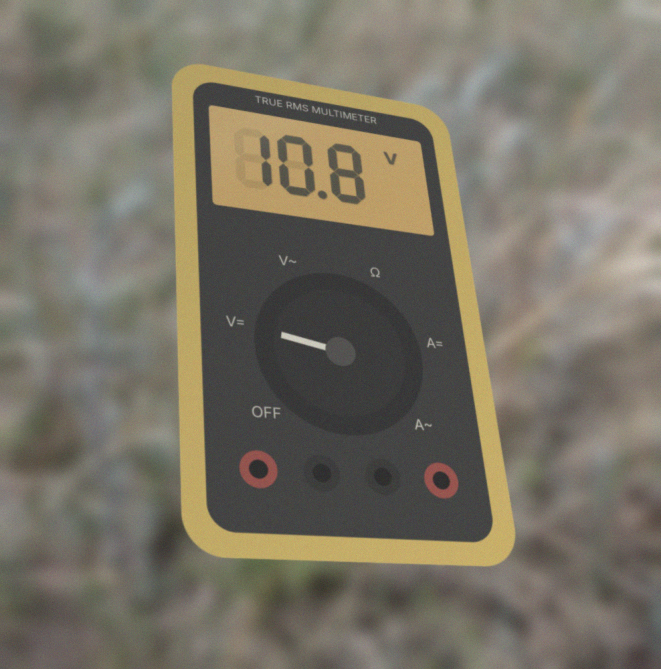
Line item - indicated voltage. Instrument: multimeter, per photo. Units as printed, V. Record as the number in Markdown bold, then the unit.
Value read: **10.8** V
